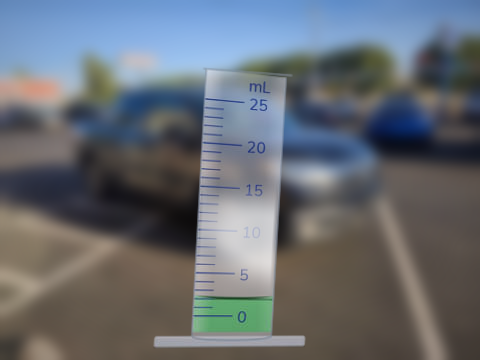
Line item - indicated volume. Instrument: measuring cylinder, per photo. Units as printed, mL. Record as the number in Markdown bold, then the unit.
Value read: **2** mL
